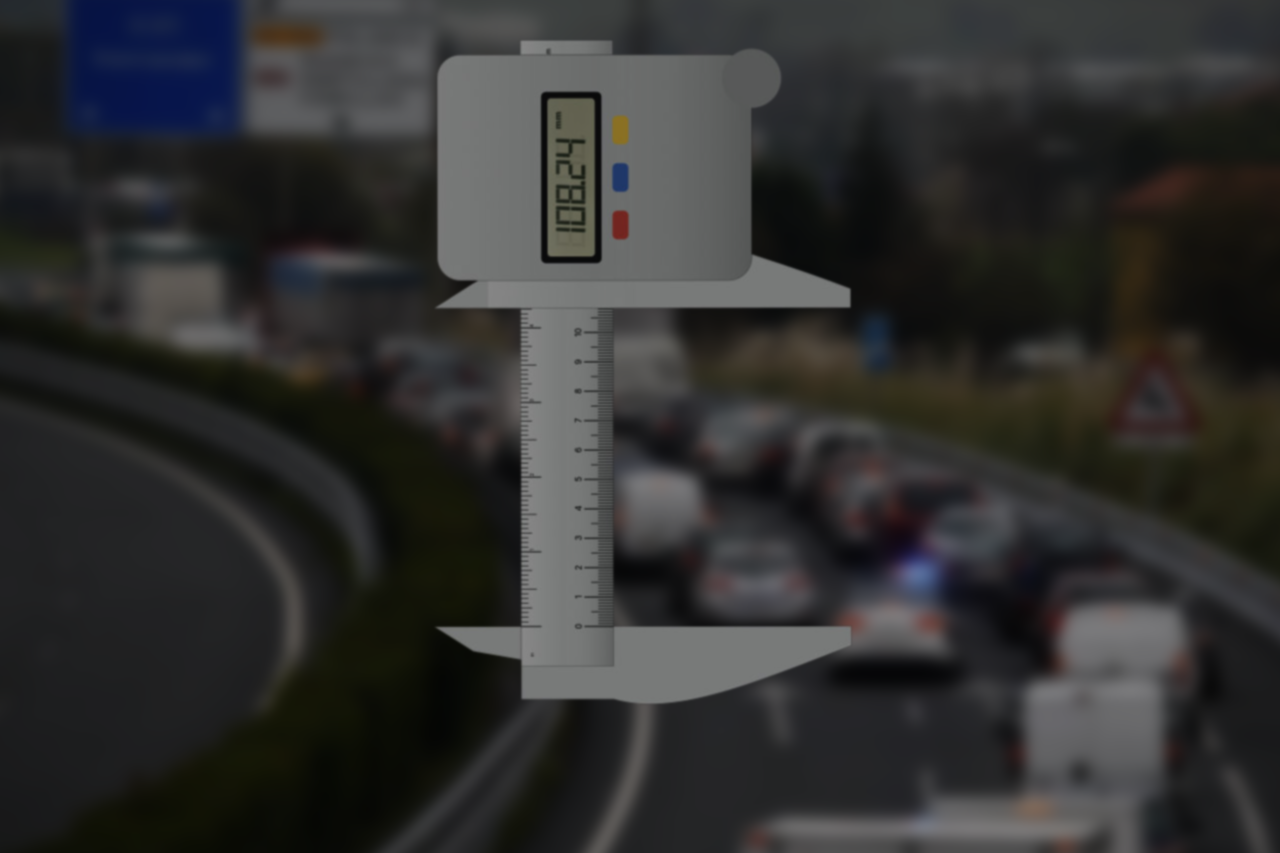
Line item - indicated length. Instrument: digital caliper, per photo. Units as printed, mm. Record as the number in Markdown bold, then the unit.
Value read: **108.24** mm
